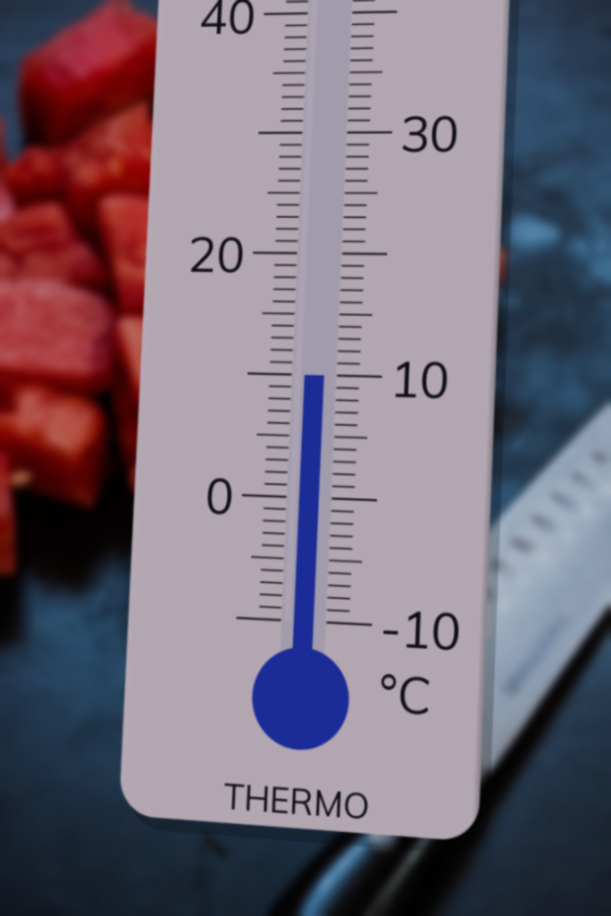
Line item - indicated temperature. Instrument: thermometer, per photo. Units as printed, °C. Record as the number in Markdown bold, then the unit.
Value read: **10** °C
